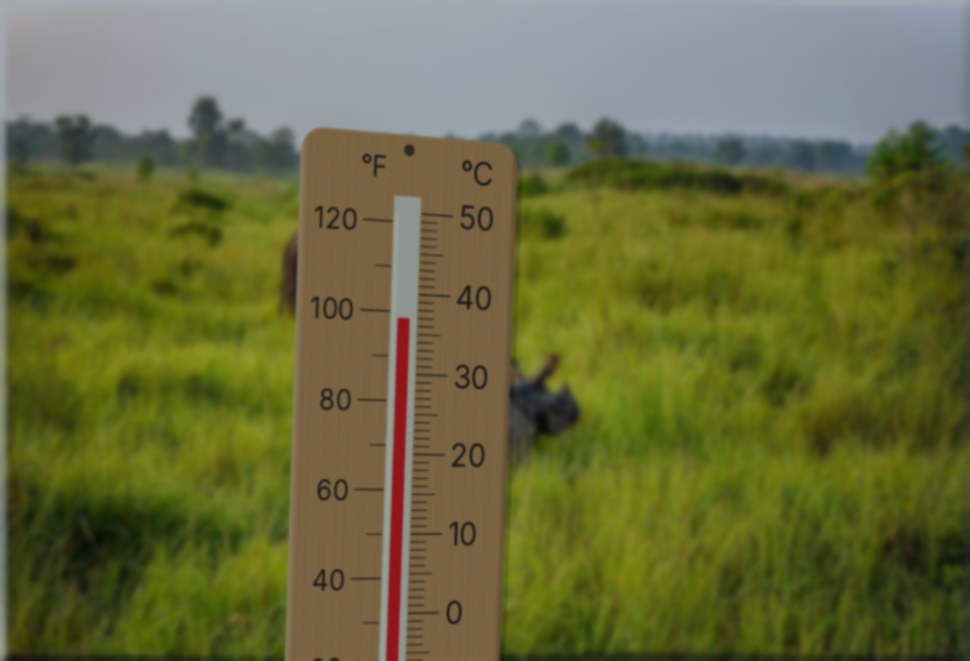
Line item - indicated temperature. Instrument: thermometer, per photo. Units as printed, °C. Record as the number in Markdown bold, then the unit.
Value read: **37** °C
